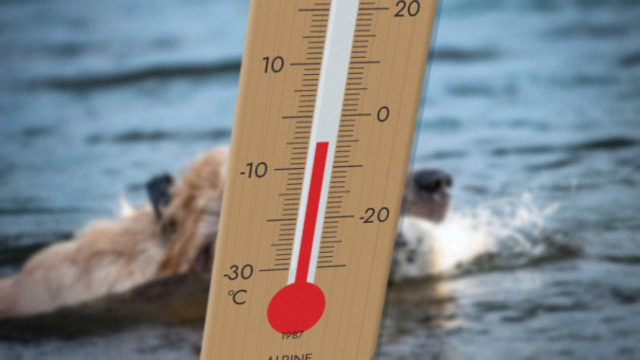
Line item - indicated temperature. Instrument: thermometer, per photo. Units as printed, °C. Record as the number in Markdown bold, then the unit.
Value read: **-5** °C
